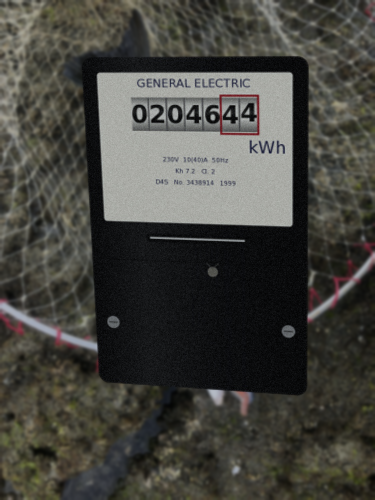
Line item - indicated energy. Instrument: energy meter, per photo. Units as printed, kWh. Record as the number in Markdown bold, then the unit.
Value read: **2046.44** kWh
